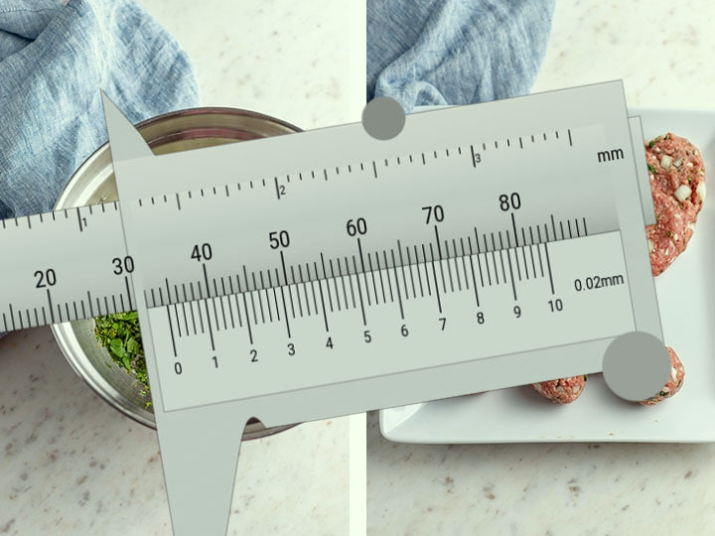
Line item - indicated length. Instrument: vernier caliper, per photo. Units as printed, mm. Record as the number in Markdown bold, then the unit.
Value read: **34.6** mm
